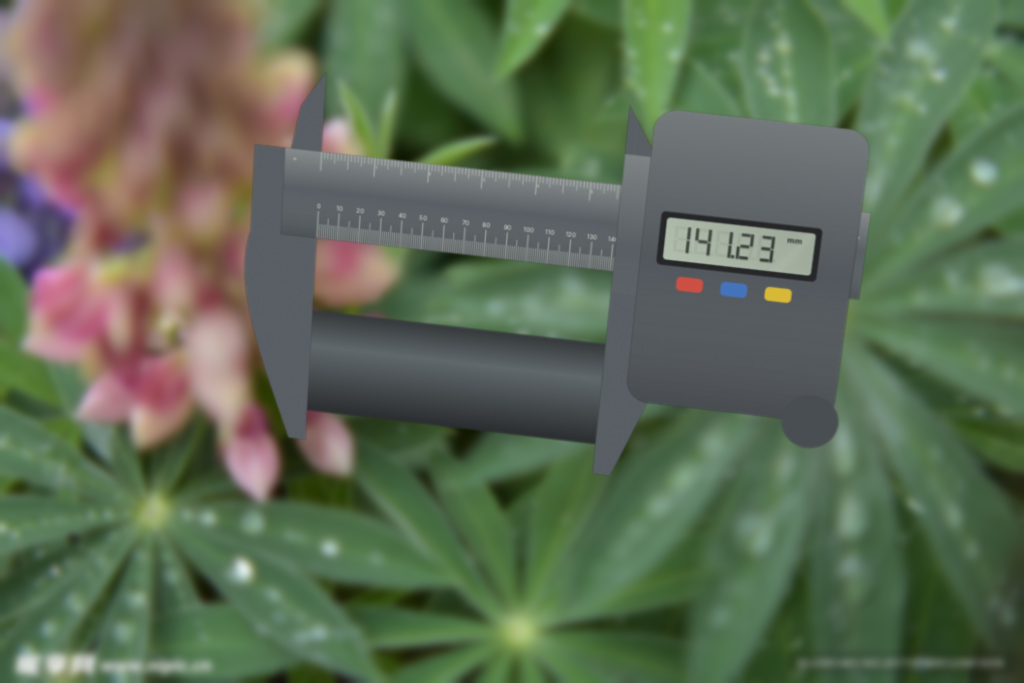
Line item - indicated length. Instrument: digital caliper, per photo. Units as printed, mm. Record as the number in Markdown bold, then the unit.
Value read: **141.23** mm
